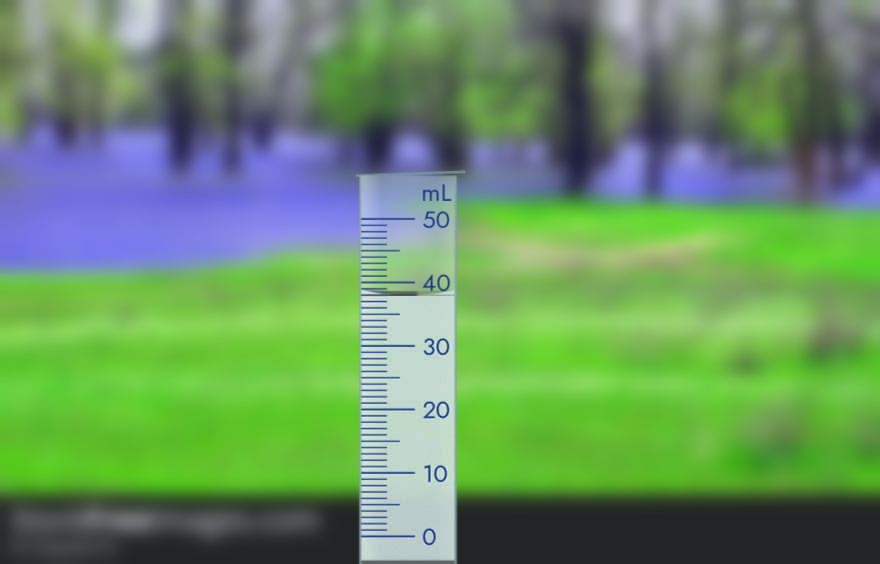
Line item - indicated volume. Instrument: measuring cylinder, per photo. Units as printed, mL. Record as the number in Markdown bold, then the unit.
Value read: **38** mL
